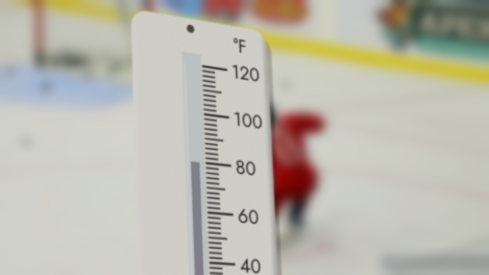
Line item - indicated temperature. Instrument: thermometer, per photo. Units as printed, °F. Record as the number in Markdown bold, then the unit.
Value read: **80** °F
